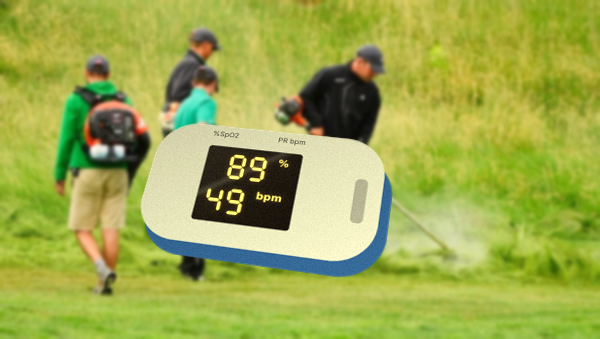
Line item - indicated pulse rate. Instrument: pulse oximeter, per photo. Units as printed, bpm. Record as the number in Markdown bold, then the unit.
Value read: **49** bpm
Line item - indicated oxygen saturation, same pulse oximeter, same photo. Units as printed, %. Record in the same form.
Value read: **89** %
